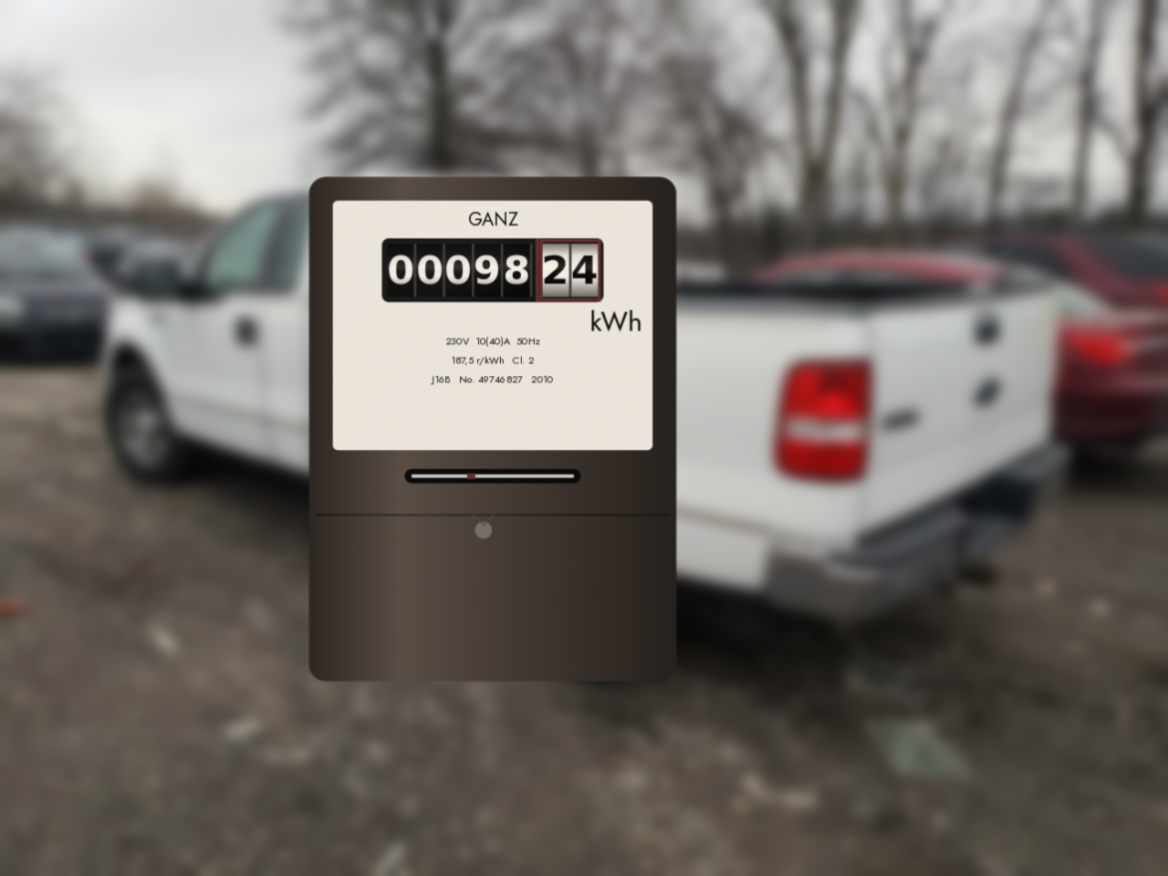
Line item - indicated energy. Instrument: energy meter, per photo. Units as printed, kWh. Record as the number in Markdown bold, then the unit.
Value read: **98.24** kWh
